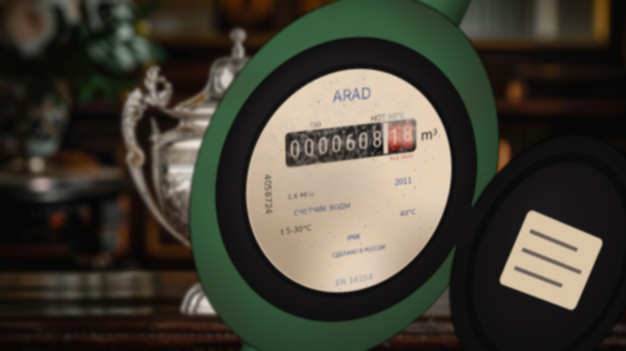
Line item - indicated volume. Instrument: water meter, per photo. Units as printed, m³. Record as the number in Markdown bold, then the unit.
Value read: **608.18** m³
